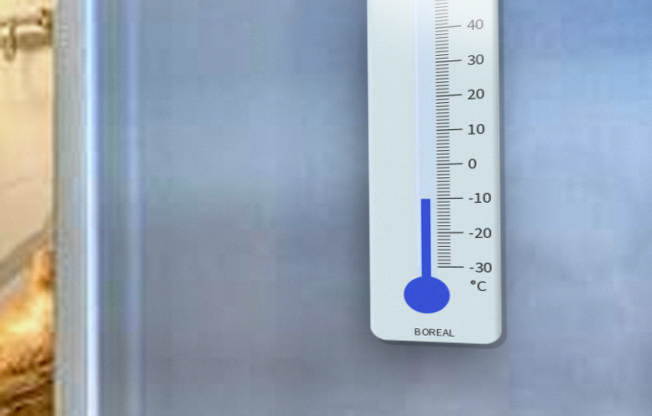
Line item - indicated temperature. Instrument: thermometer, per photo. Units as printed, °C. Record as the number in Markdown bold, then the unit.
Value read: **-10** °C
